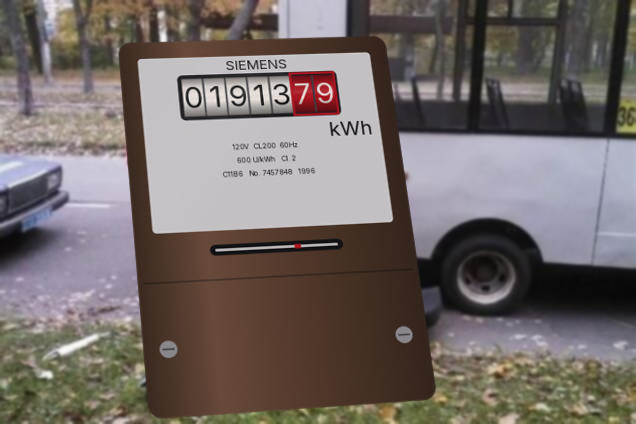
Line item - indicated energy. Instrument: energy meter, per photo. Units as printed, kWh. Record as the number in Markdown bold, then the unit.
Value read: **1913.79** kWh
